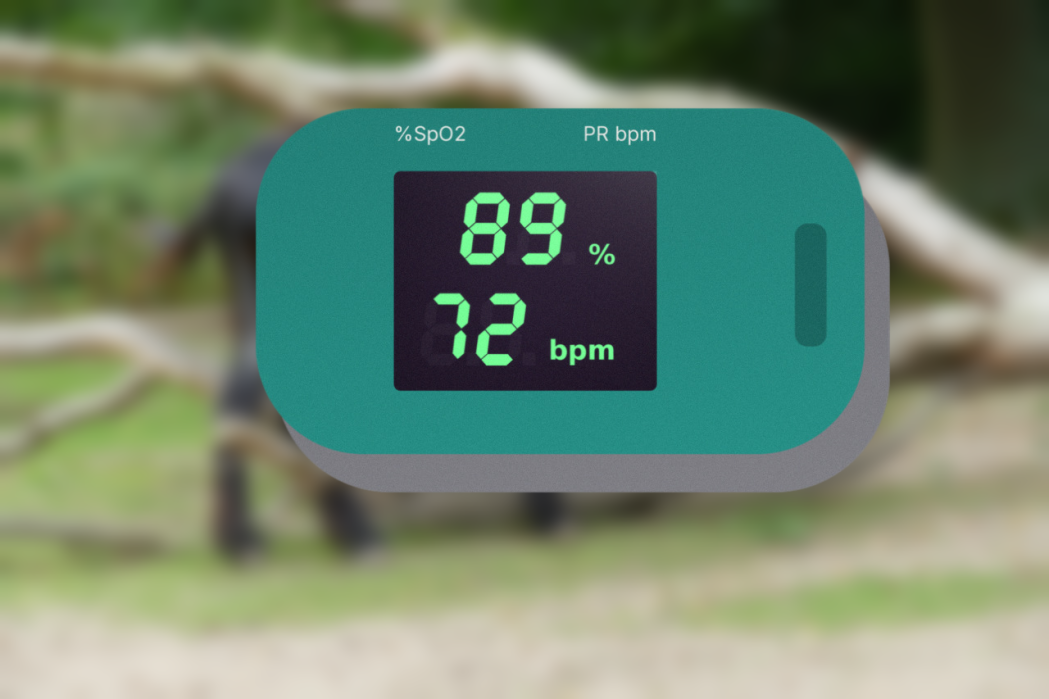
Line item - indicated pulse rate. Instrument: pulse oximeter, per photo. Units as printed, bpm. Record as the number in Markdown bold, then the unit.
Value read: **72** bpm
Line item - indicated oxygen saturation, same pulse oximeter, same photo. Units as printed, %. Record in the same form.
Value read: **89** %
